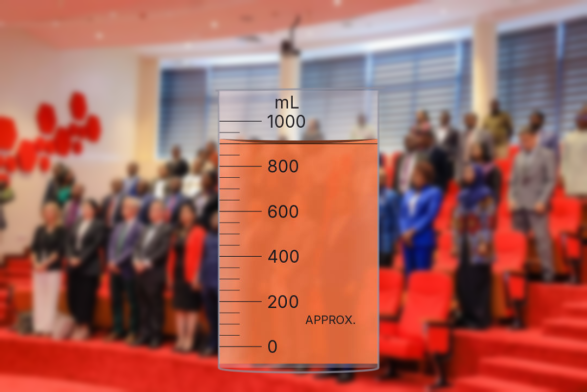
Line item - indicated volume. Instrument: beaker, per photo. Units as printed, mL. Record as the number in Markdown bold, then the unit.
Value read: **900** mL
